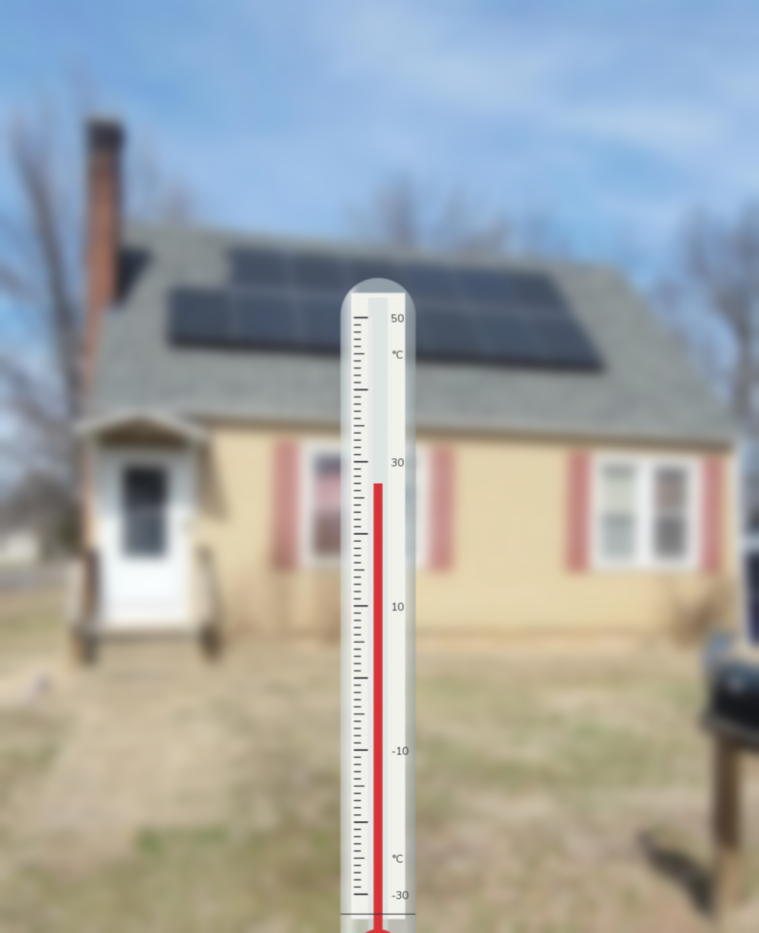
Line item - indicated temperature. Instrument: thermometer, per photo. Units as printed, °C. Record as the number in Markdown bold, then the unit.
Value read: **27** °C
